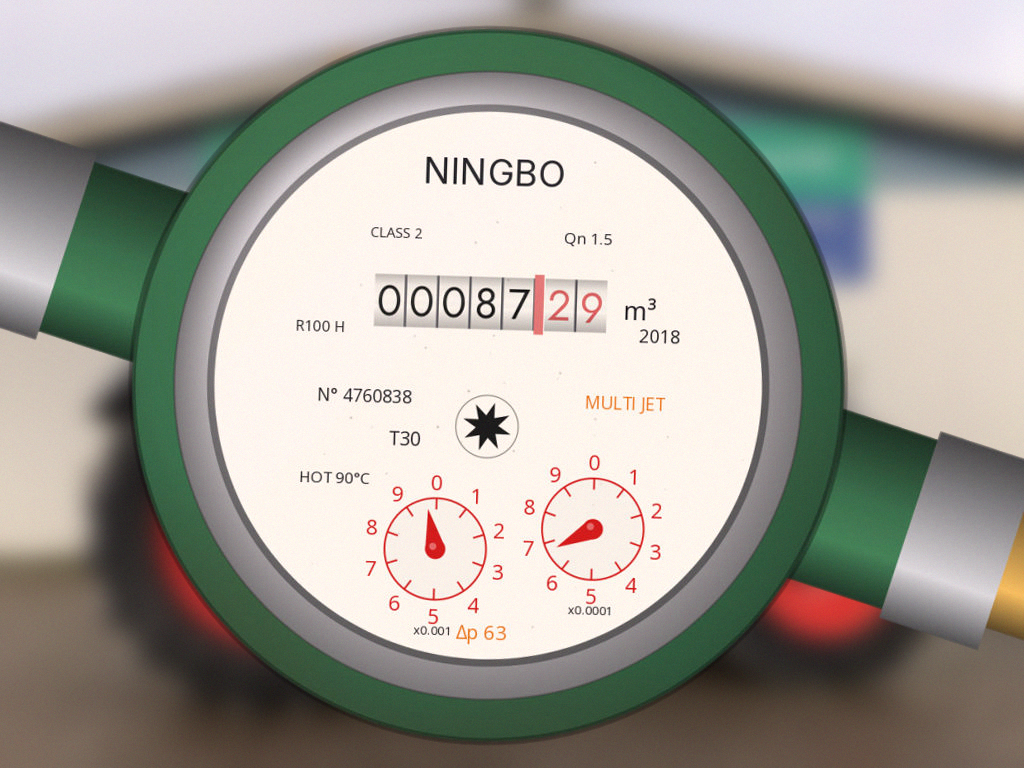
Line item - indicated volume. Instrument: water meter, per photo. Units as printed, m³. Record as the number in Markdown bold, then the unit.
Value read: **87.2896** m³
